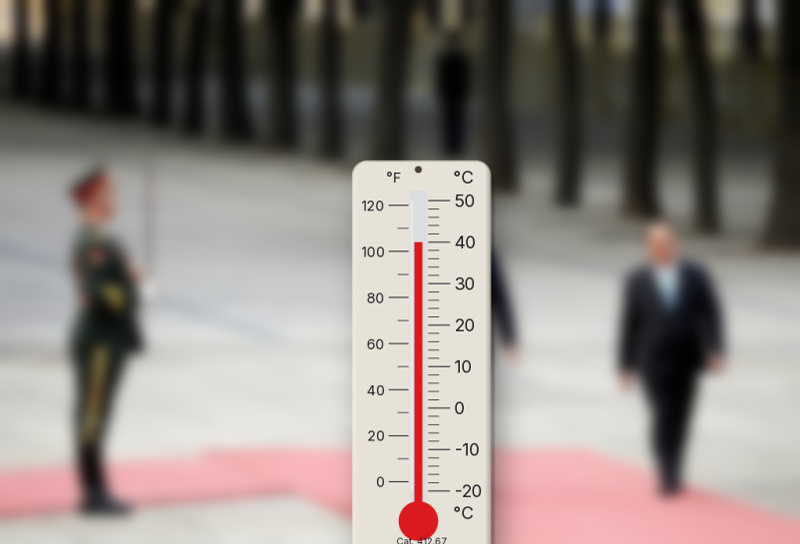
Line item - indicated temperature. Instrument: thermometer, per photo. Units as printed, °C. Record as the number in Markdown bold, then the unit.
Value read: **40** °C
